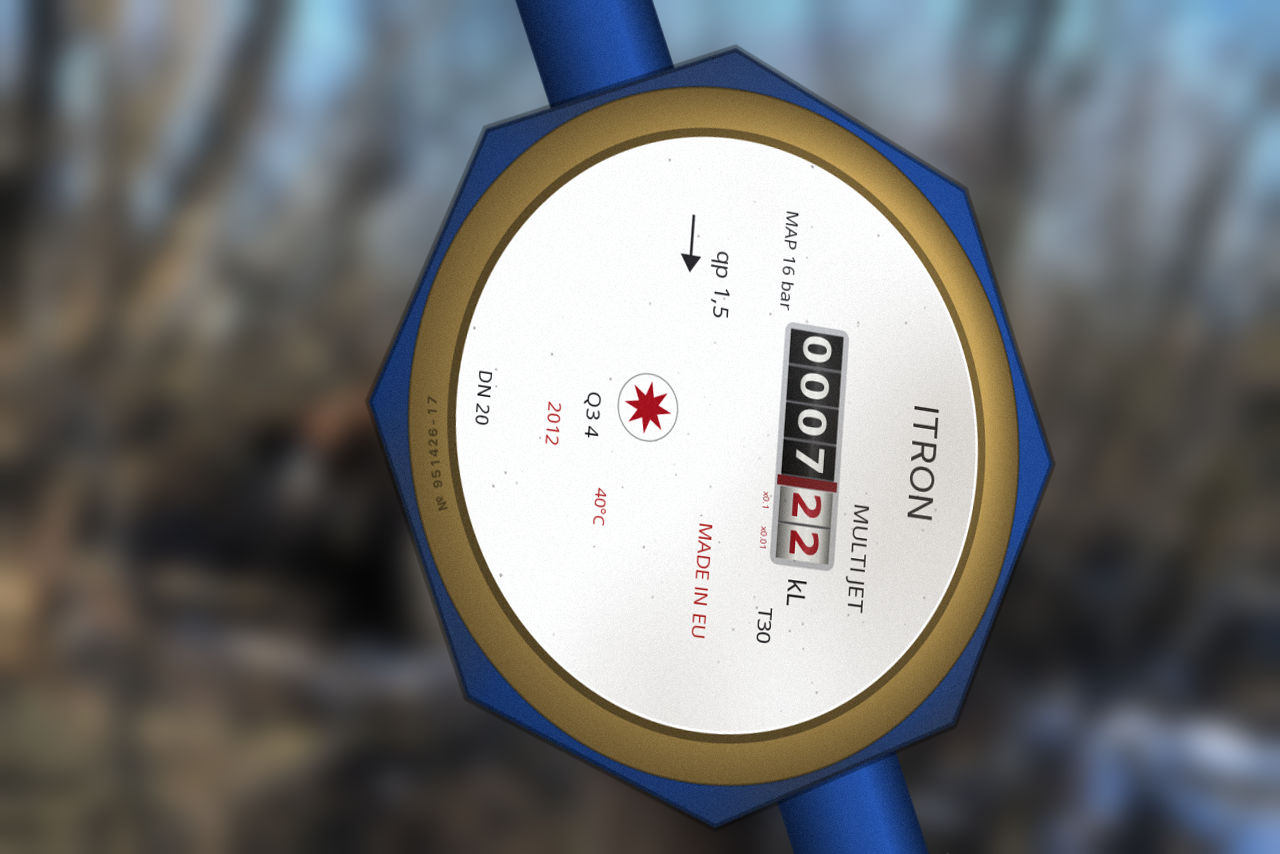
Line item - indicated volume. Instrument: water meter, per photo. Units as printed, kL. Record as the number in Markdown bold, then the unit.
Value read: **7.22** kL
